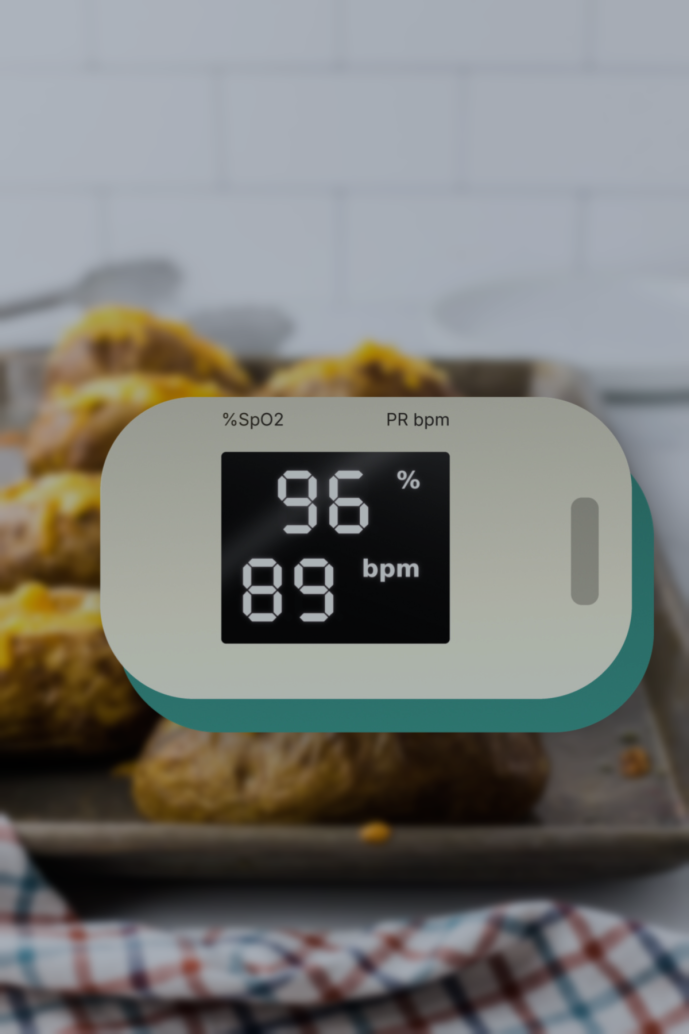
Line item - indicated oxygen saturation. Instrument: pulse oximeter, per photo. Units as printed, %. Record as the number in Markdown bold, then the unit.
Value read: **96** %
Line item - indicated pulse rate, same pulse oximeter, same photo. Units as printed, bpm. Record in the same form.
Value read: **89** bpm
